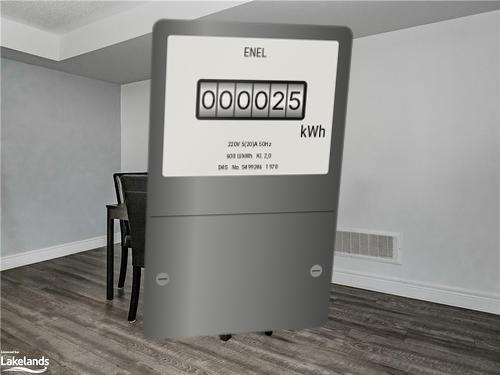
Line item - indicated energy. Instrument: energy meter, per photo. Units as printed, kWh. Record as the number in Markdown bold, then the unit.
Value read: **25** kWh
